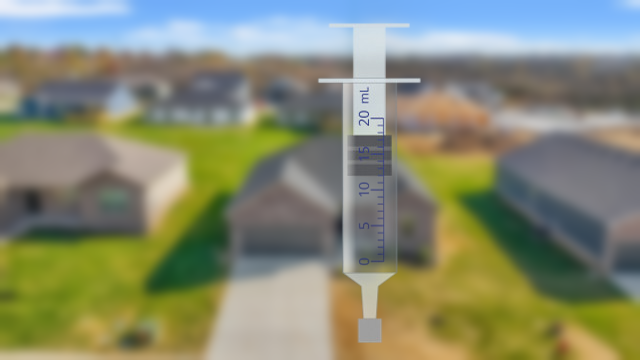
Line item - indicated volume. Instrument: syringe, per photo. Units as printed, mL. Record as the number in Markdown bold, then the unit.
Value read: **12** mL
